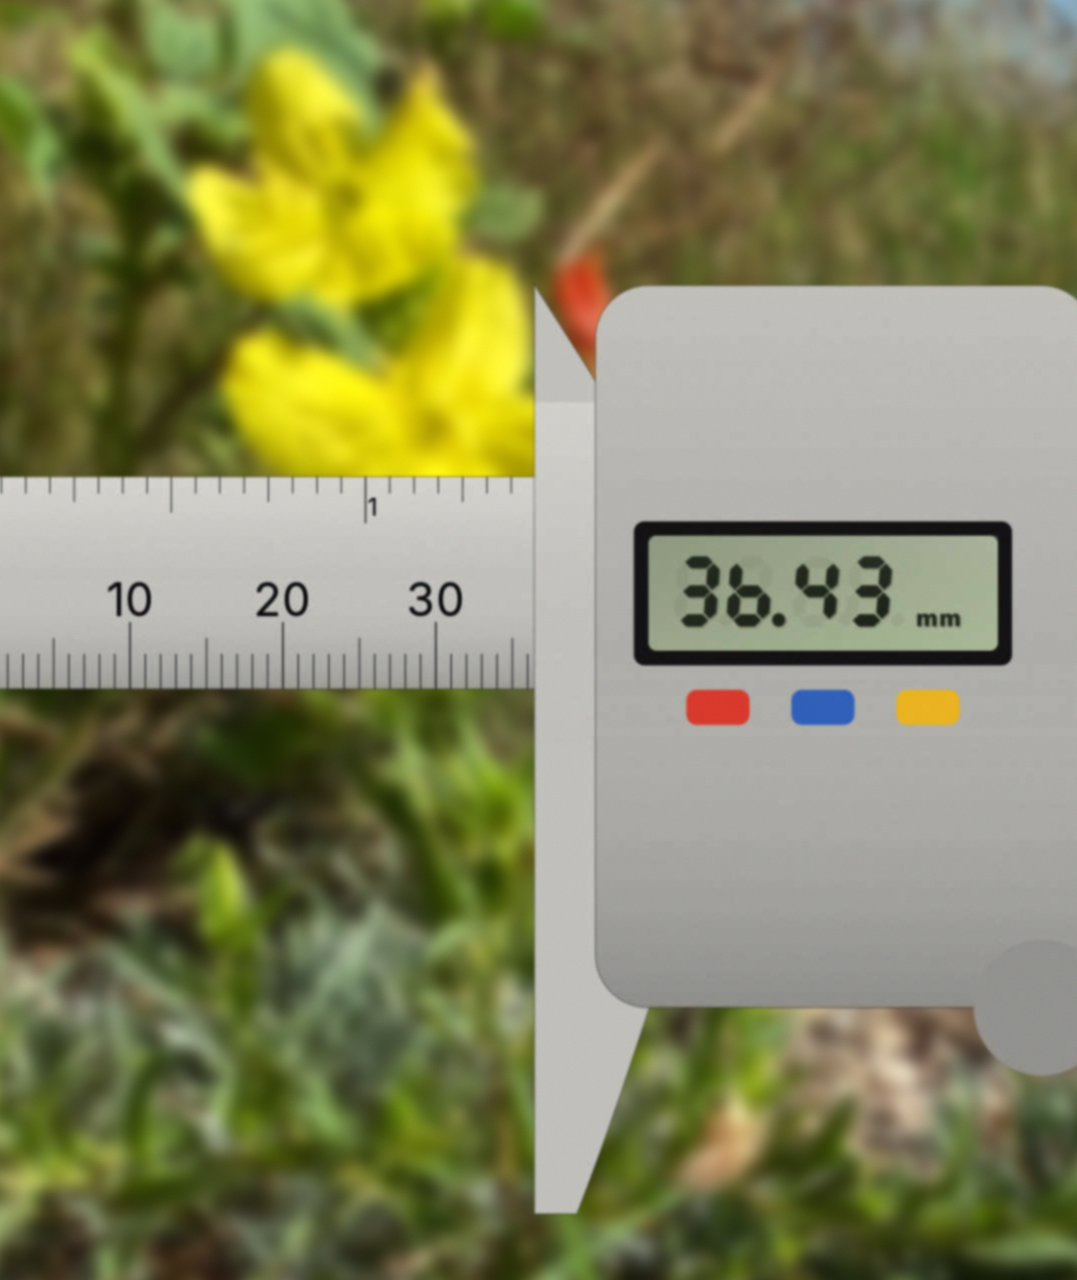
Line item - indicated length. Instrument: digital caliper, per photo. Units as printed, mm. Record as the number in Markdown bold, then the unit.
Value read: **36.43** mm
